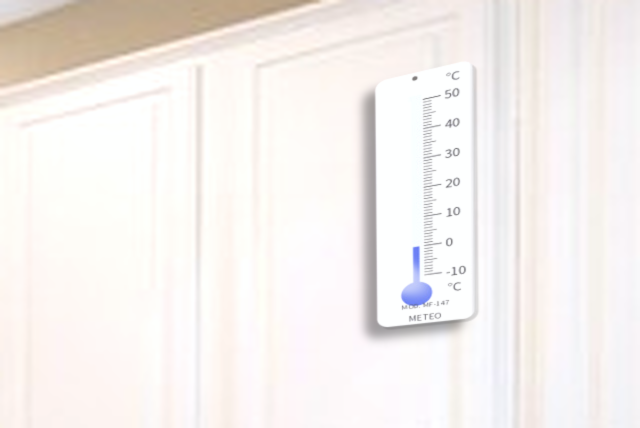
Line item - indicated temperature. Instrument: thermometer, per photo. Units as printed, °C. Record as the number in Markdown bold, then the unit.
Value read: **0** °C
